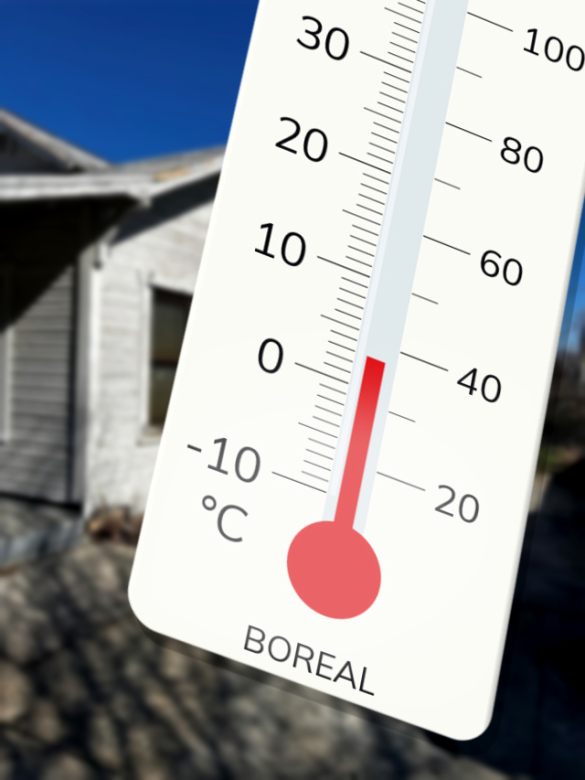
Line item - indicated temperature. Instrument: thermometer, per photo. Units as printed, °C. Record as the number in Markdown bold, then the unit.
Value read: **3** °C
